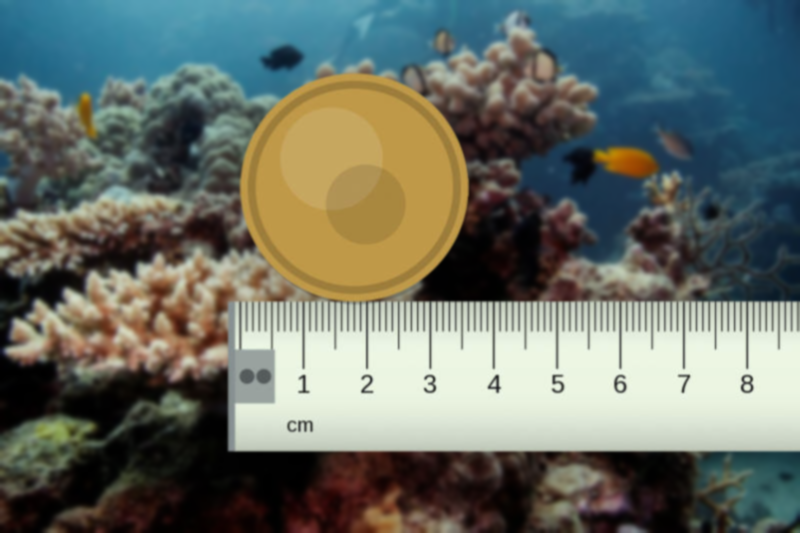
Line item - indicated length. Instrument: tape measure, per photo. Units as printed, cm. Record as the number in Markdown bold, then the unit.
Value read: **3.6** cm
